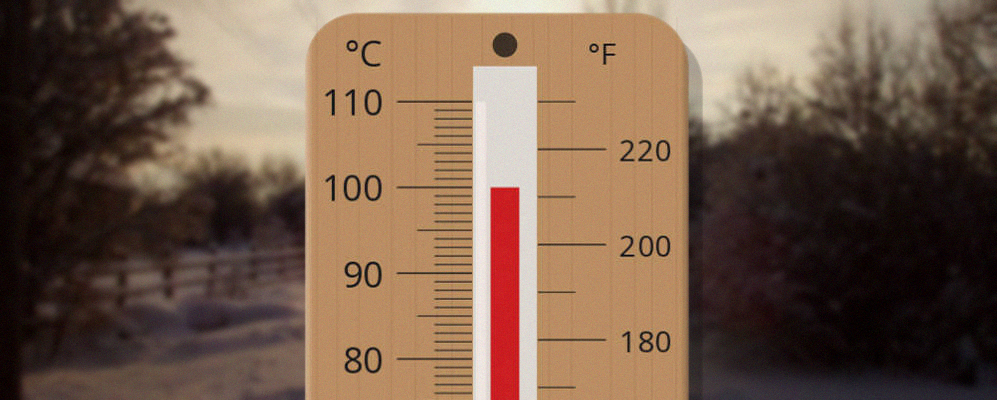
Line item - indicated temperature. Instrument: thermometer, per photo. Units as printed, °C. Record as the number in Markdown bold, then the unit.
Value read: **100** °C
